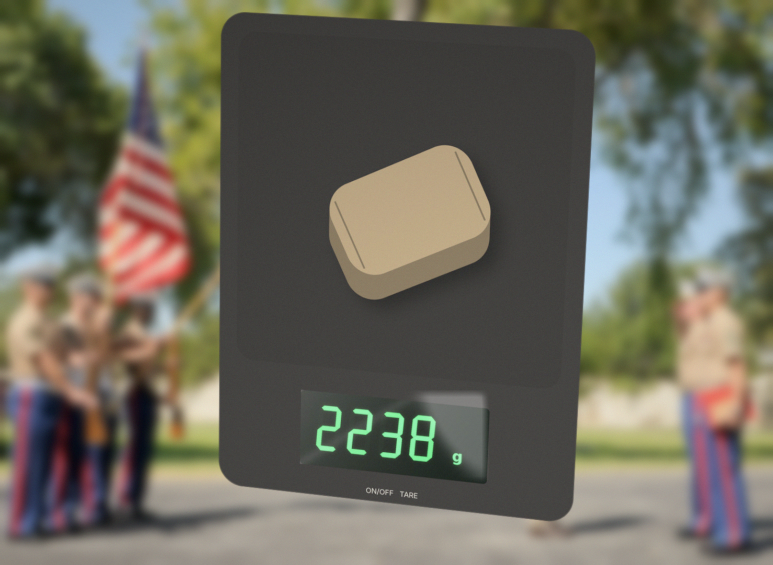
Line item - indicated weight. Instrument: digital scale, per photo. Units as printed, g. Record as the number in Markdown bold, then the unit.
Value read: **2238** g
